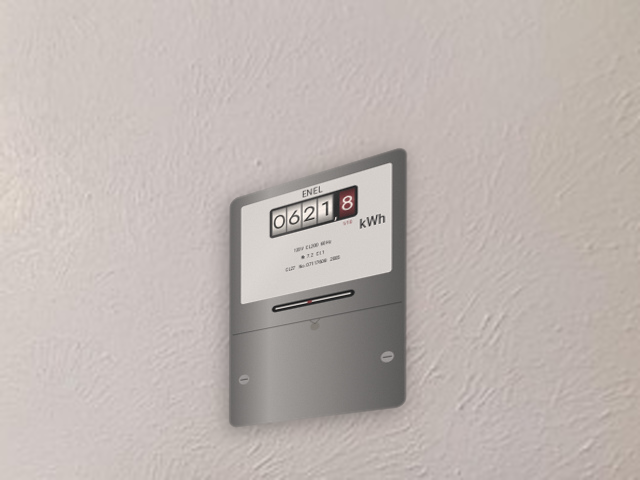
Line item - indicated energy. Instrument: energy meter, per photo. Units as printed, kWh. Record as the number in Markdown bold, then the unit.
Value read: **621.8** kWh
